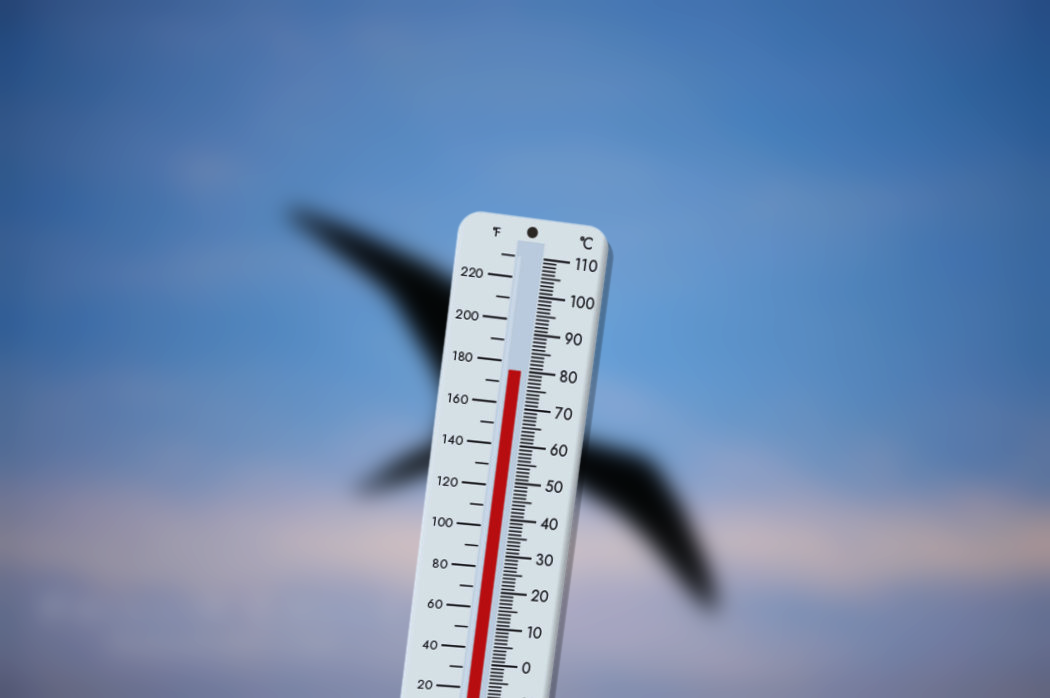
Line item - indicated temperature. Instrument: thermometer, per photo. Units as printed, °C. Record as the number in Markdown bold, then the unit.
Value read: **80** °C
